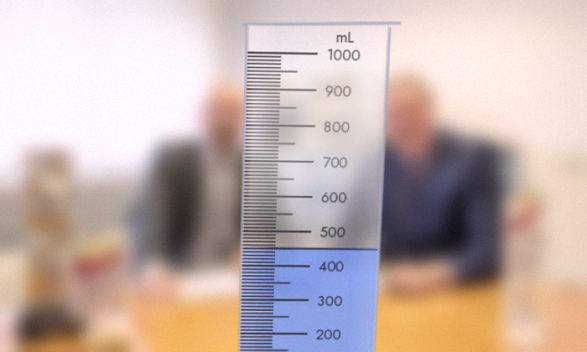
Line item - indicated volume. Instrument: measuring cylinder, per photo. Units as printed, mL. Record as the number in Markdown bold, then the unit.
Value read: **450** mL
